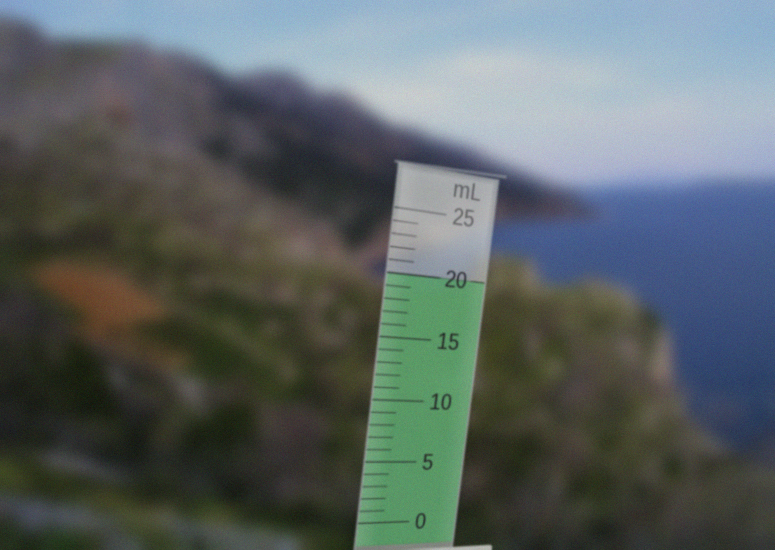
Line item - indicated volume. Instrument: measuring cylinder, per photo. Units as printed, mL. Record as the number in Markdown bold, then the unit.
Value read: **20** mL
